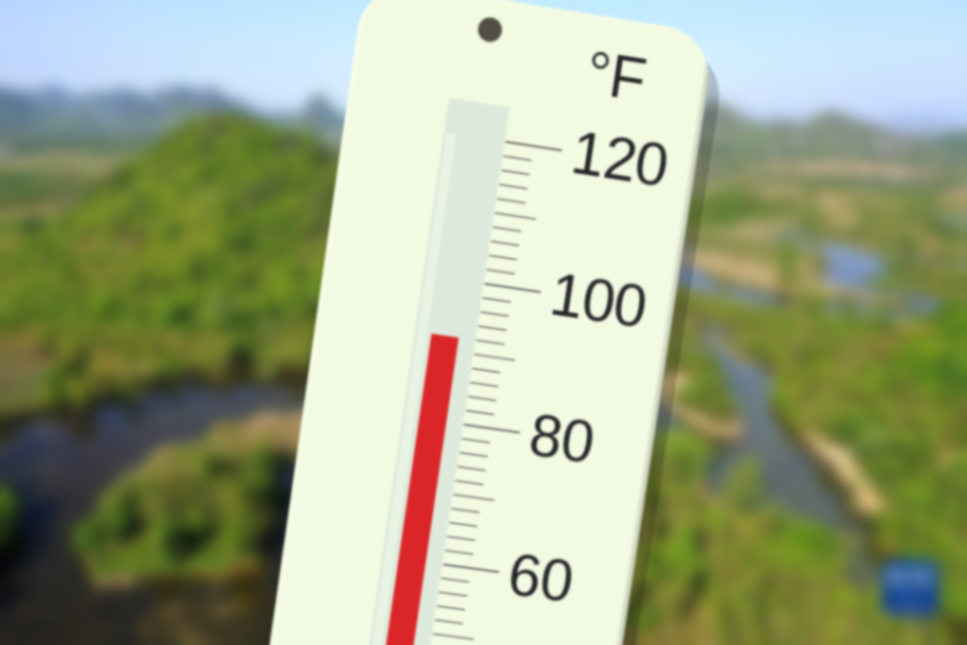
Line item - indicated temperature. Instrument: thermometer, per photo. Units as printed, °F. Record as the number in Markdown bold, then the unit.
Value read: **92** °F
